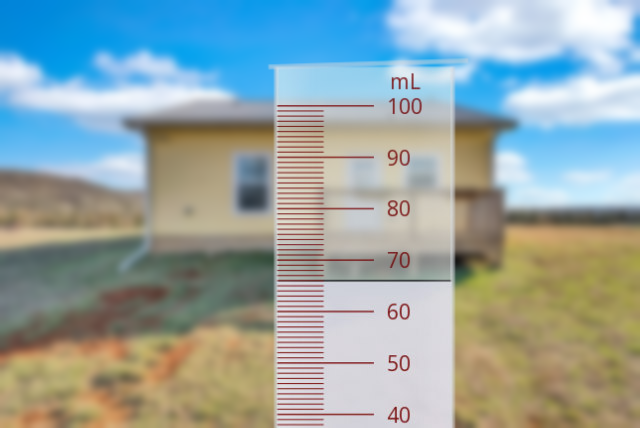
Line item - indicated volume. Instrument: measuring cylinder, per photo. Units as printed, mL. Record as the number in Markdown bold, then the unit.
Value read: **66** mL
